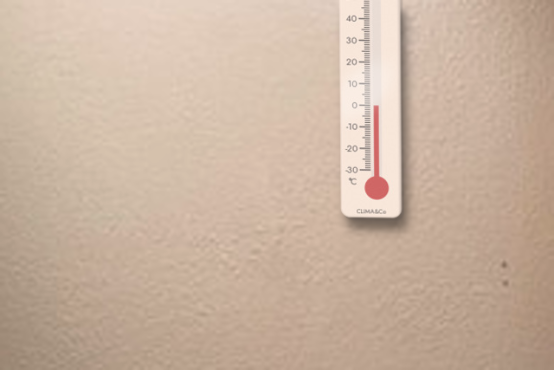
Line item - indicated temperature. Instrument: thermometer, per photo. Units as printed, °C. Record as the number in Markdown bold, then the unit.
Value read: **0** °C
